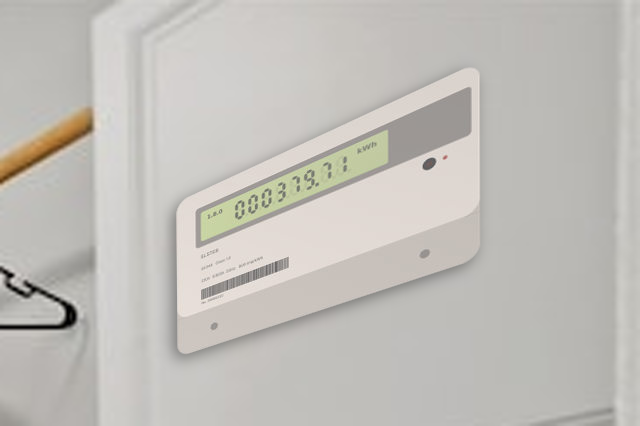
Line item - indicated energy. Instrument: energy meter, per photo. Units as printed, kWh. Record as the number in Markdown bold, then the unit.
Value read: **379.71** kWh
